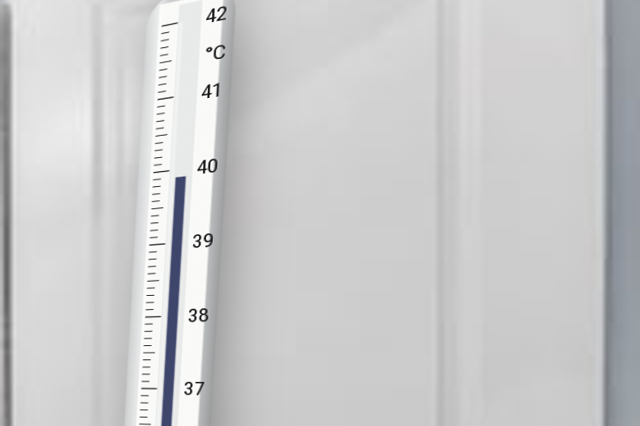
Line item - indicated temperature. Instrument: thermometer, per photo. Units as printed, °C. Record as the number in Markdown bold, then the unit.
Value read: **39.9** °C
